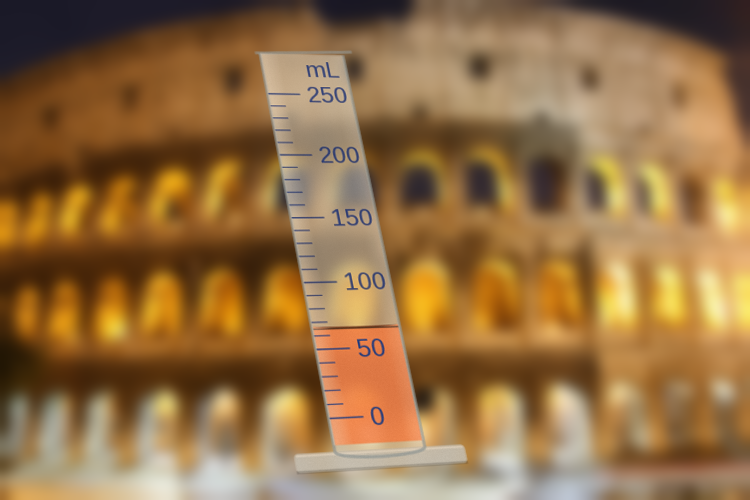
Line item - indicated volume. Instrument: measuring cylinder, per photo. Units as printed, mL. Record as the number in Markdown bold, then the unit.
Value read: **65** mL
